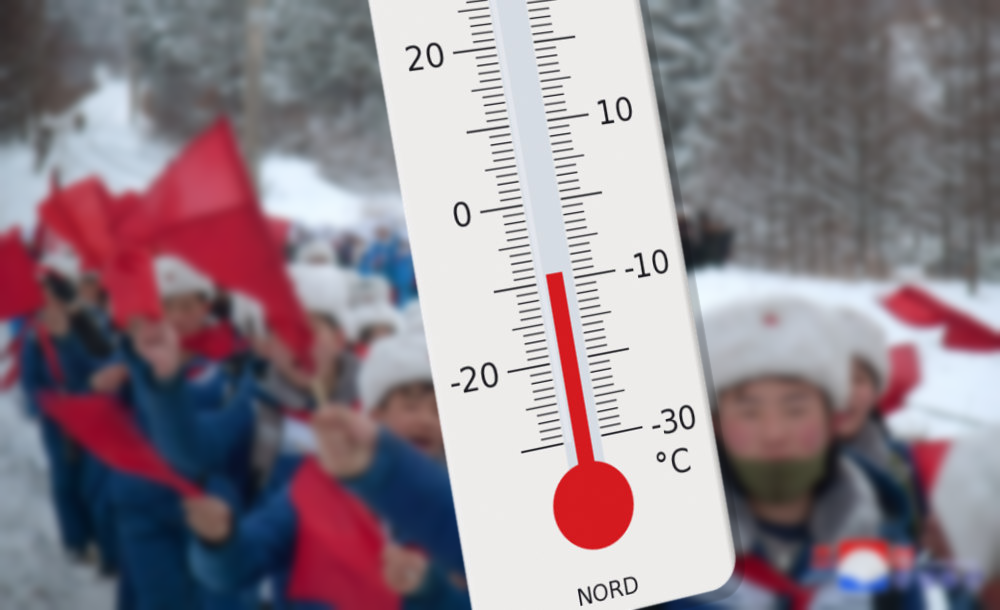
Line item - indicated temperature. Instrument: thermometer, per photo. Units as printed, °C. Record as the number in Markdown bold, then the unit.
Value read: **-9** °C
